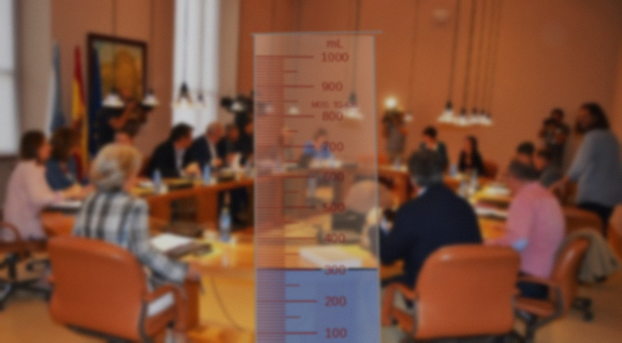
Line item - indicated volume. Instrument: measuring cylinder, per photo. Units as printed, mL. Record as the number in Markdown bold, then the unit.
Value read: **300** mL
